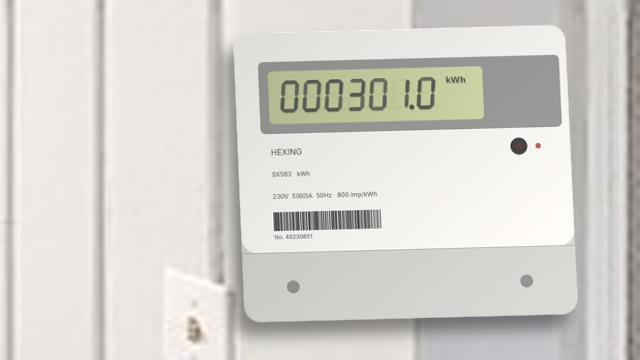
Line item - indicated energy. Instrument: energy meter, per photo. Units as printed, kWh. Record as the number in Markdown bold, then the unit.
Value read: **301.0** kWh
